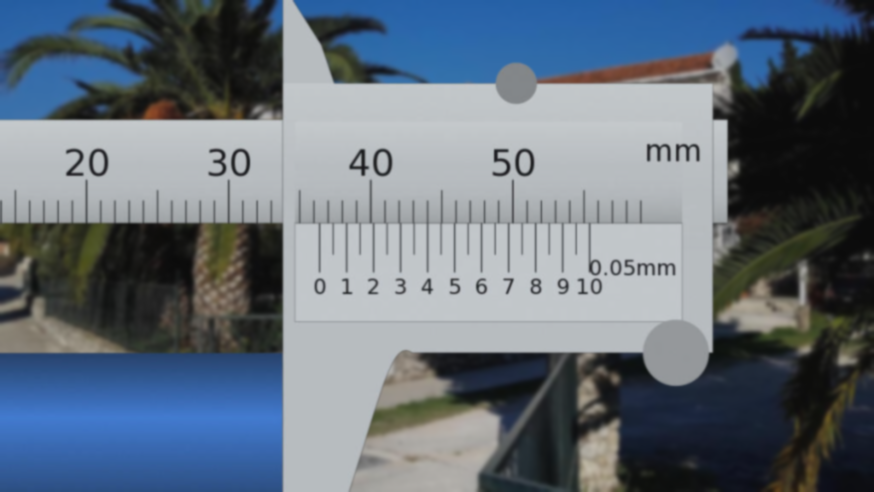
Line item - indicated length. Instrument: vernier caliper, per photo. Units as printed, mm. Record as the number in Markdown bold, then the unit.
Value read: **36.4** mm
